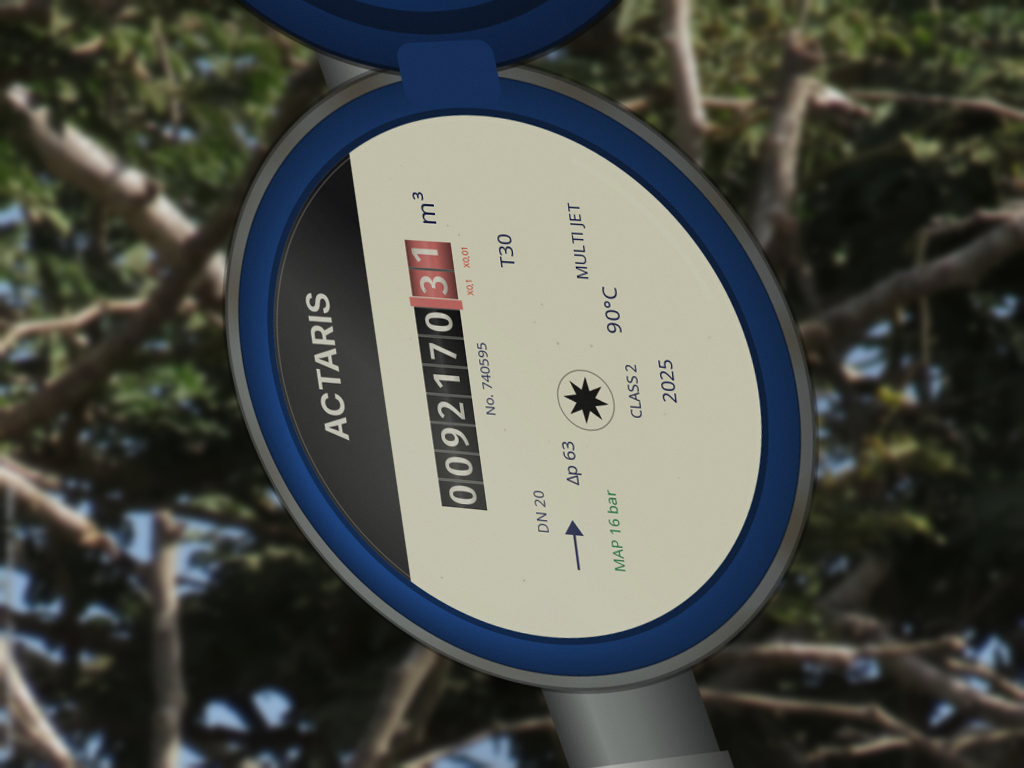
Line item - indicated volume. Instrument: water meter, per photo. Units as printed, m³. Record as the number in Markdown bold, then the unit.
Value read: **92170.31** m³
